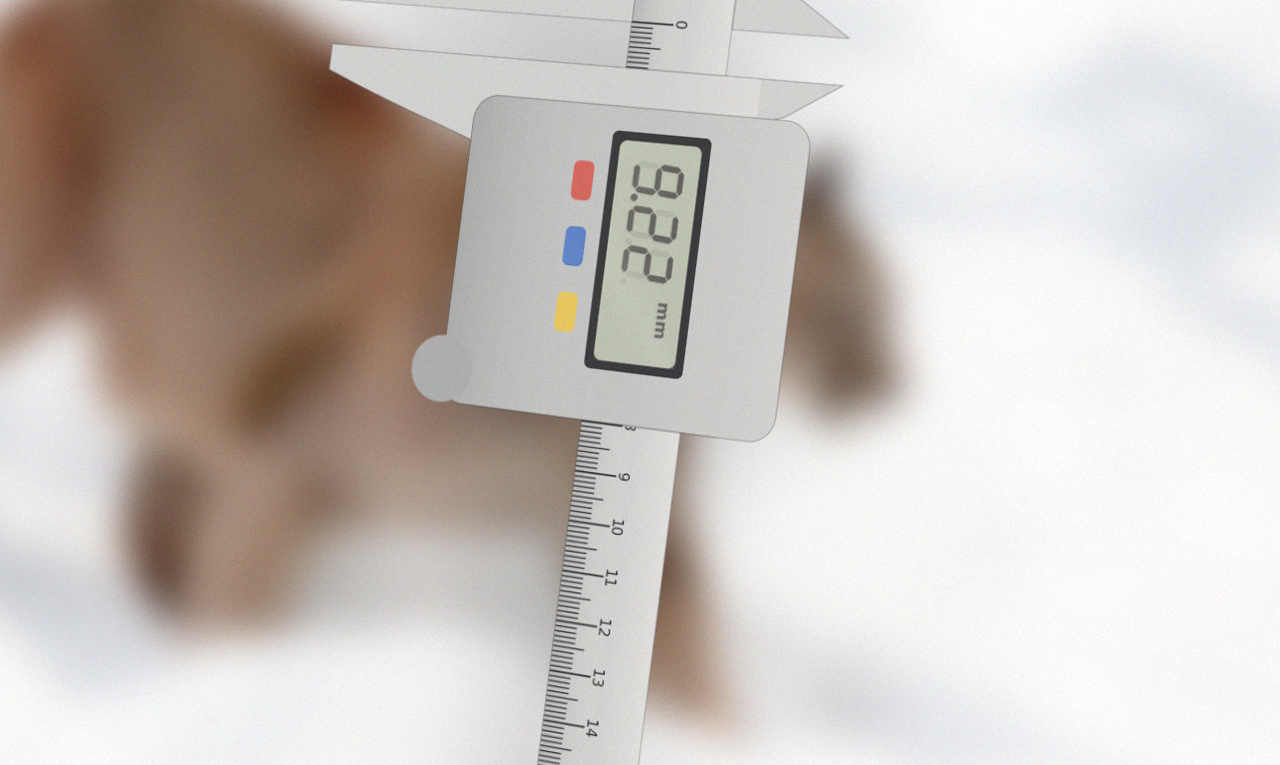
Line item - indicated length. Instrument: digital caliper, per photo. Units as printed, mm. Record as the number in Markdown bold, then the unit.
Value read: **9.22** mm
